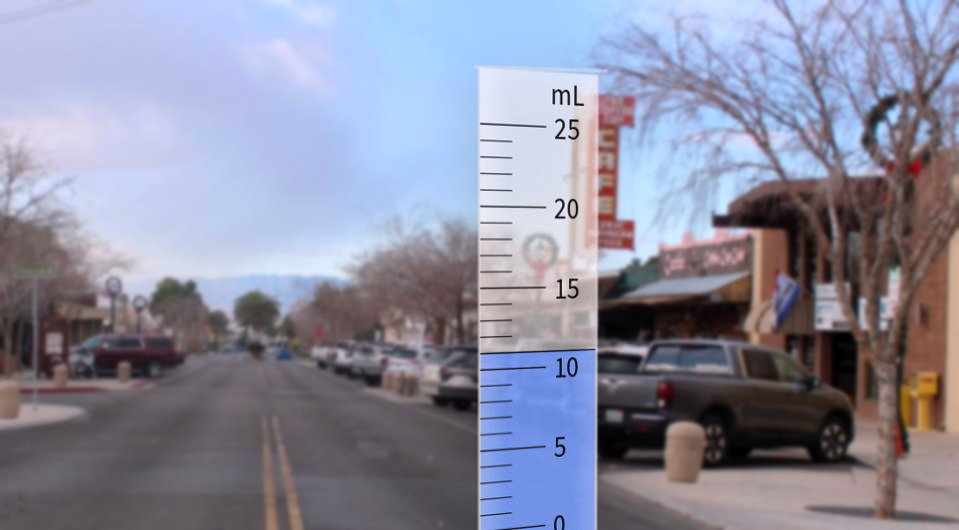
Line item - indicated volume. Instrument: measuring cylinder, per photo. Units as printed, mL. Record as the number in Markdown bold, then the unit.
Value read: **11** mL
